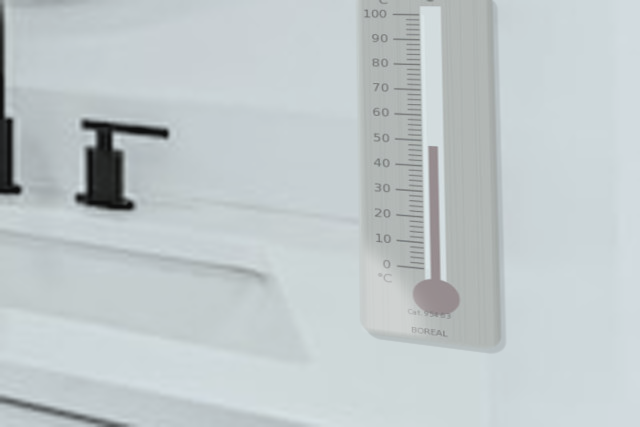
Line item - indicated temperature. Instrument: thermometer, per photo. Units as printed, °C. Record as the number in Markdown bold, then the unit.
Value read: **48** °C
